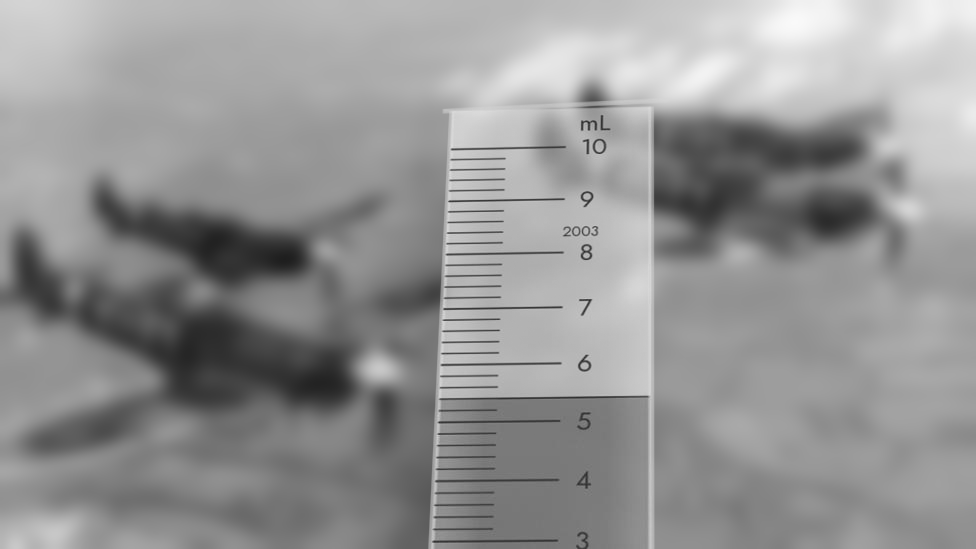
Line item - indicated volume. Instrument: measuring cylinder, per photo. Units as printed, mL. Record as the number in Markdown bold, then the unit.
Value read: **5.4** mL
